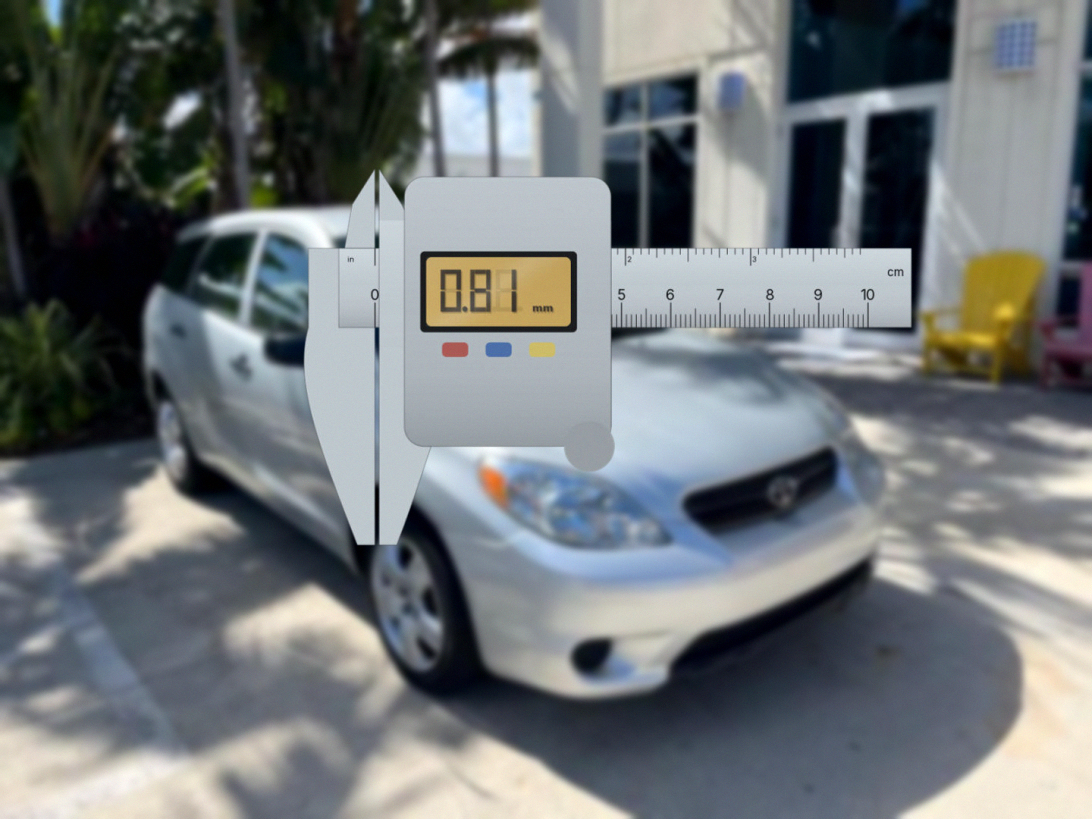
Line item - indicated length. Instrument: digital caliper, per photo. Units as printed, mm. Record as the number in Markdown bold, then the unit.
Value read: **0.81** mm
